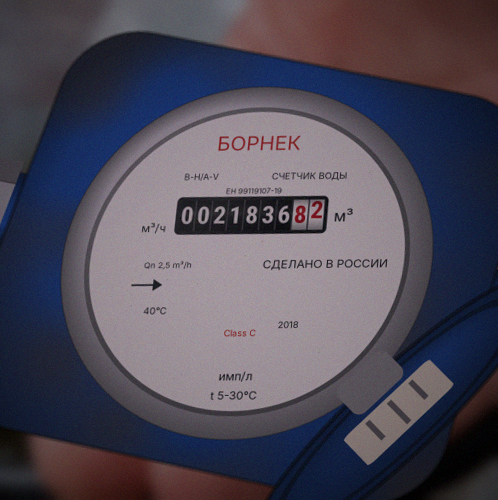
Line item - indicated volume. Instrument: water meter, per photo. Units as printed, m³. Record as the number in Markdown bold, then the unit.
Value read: **21836.82** m³
